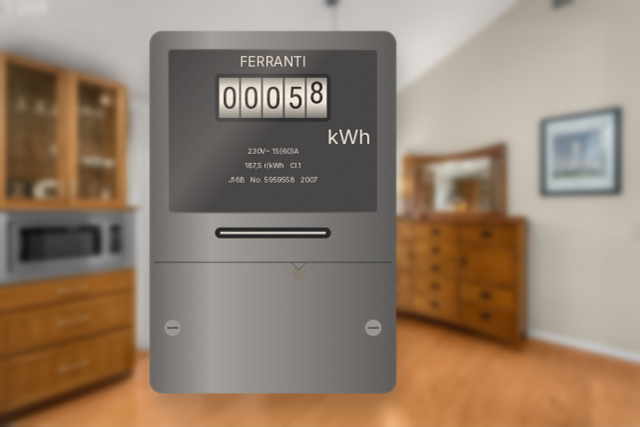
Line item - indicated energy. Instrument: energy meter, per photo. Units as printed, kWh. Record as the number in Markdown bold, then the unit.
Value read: **58** kWh
